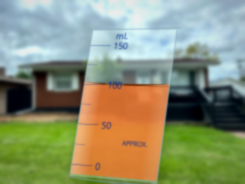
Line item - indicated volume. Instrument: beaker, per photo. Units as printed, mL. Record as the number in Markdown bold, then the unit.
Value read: **100** mL
